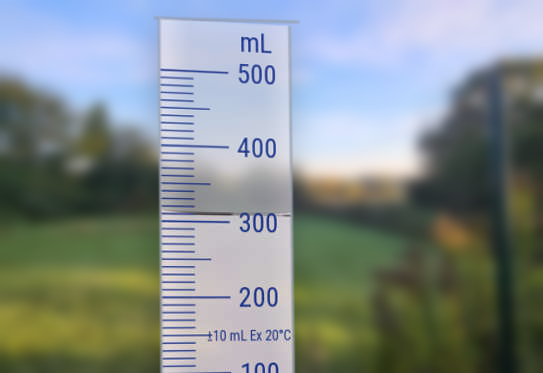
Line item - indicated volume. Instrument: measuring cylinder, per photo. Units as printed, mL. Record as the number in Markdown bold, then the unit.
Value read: **310** mL
